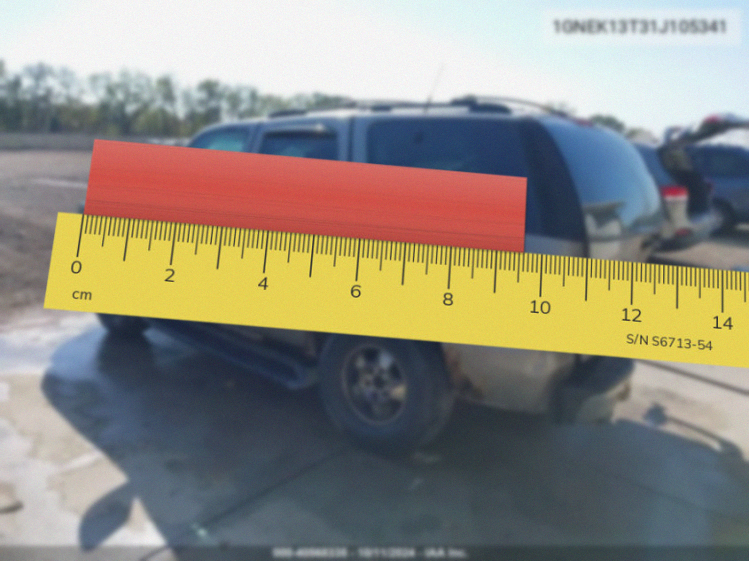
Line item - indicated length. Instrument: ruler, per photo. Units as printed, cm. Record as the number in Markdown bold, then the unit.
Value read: **9.6** cm
